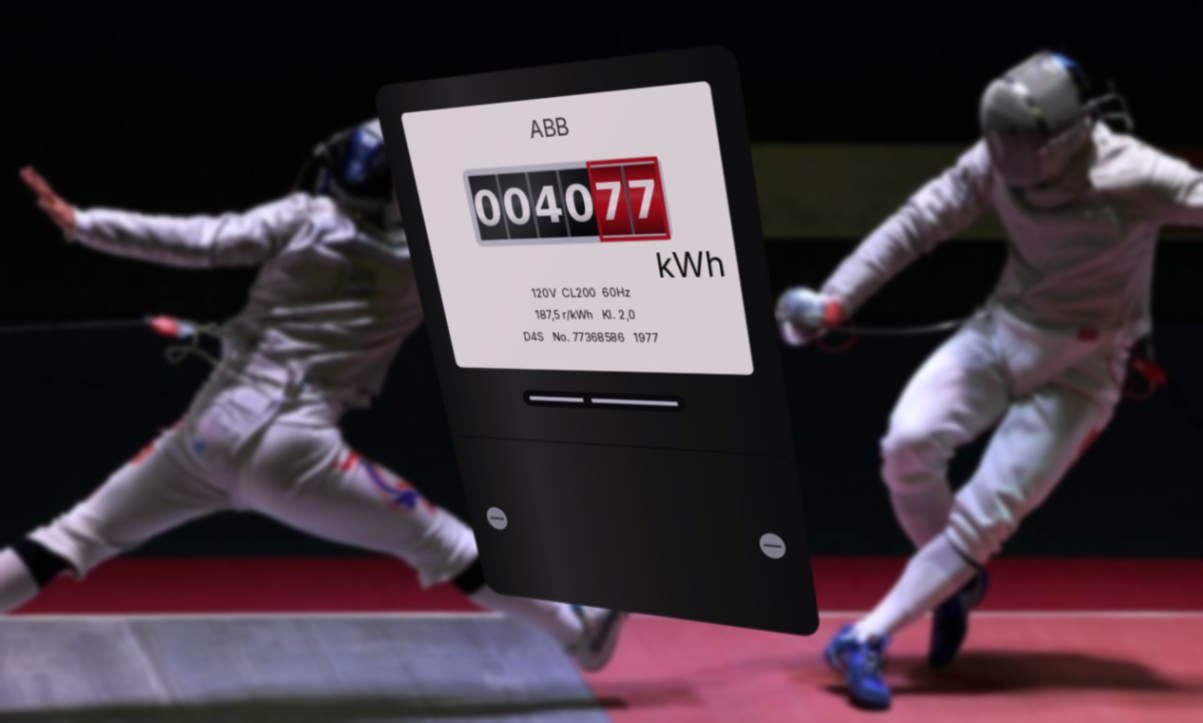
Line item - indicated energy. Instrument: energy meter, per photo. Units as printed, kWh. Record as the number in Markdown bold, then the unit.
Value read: **40.77** kWh
